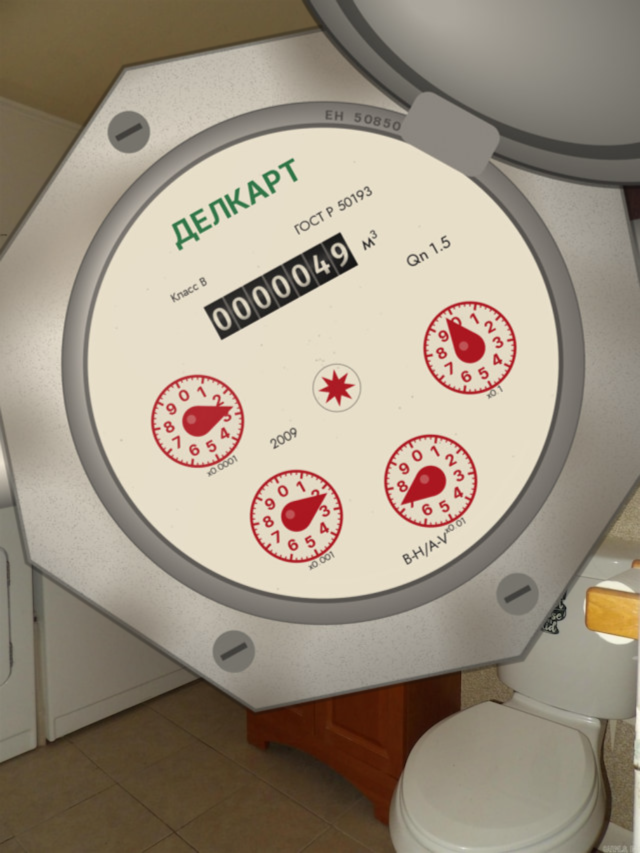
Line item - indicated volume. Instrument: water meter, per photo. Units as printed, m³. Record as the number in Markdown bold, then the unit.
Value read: **48.9722** m³
